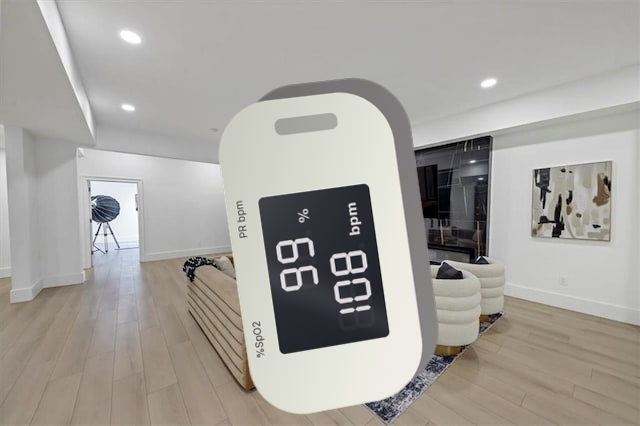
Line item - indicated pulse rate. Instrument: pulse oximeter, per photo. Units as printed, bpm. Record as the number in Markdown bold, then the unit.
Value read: **108** bpm
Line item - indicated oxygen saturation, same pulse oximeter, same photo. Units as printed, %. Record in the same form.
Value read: **99** %
